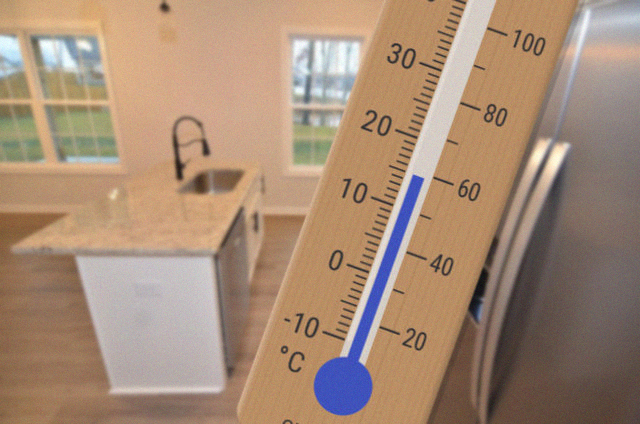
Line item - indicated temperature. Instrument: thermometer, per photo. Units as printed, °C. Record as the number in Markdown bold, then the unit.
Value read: **15** °C
